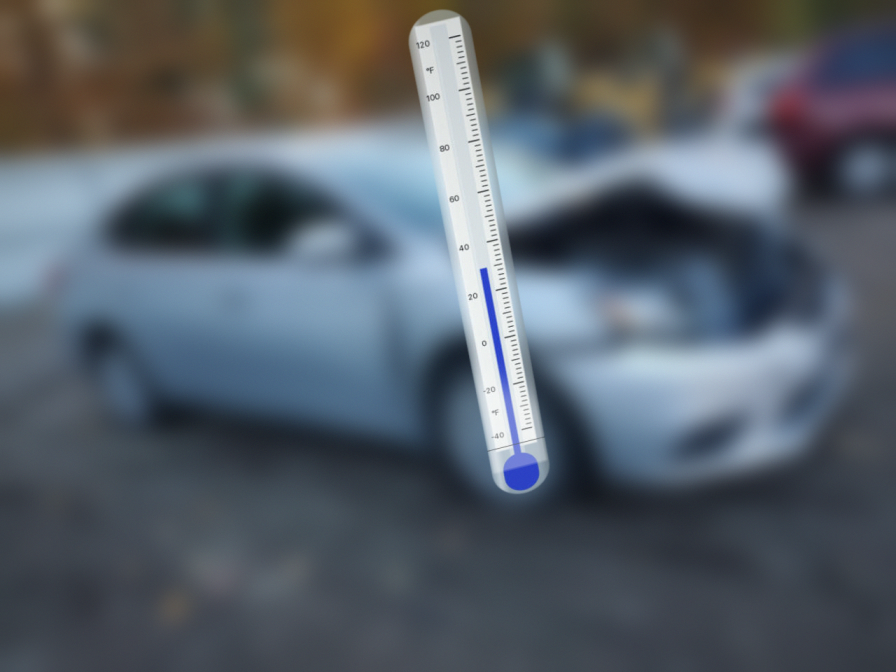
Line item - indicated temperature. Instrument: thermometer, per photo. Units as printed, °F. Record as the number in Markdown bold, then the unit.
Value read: **30** °F
